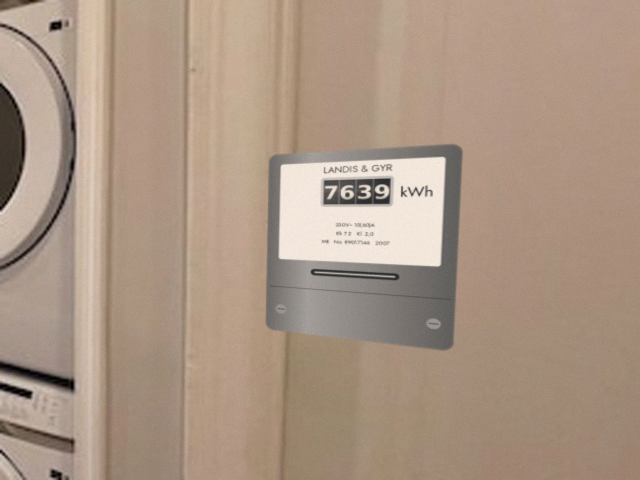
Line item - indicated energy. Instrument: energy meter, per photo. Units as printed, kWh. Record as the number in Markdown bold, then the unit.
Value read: **7639** kWh
